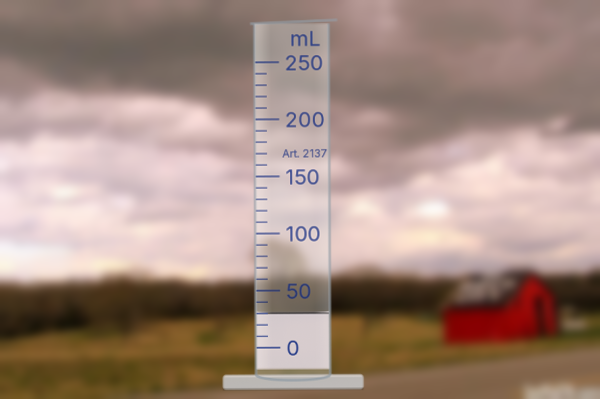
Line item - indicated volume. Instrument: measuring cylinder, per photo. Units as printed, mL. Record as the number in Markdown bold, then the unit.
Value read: **30** mL
